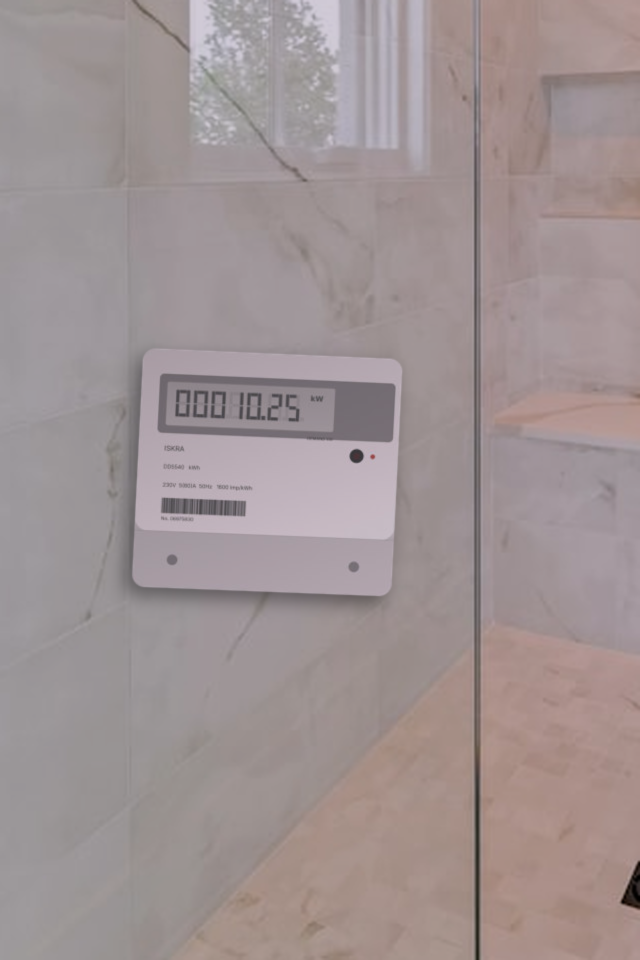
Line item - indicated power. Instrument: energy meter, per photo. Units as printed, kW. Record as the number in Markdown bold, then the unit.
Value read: **10.25** kW
